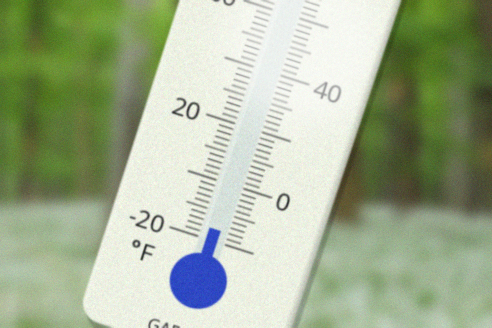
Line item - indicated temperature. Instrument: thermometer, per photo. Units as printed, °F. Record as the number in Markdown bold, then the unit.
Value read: **-16** °F
